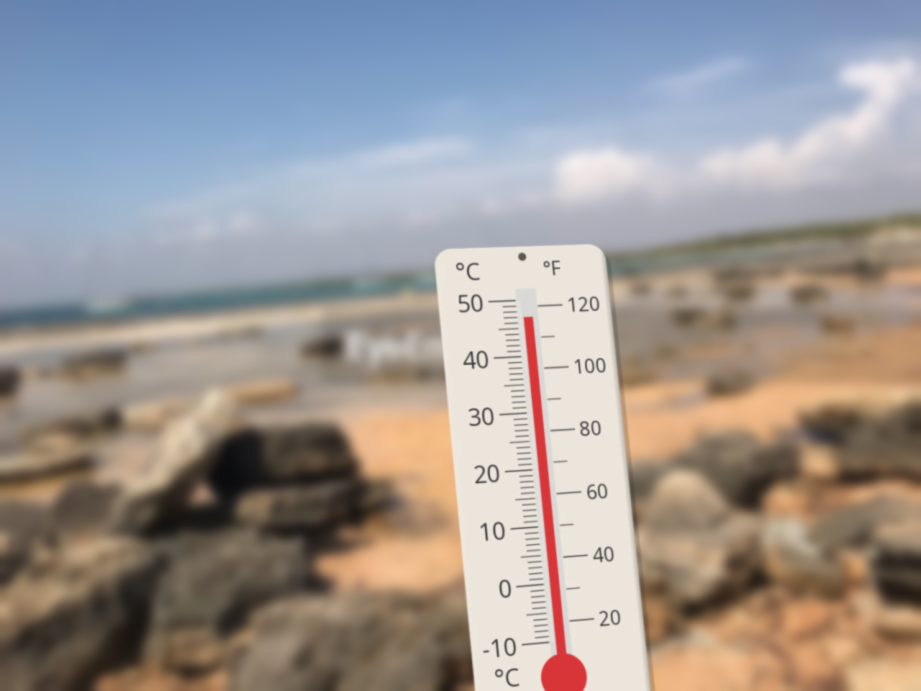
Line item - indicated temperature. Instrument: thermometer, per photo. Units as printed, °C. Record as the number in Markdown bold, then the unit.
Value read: **47** °C
